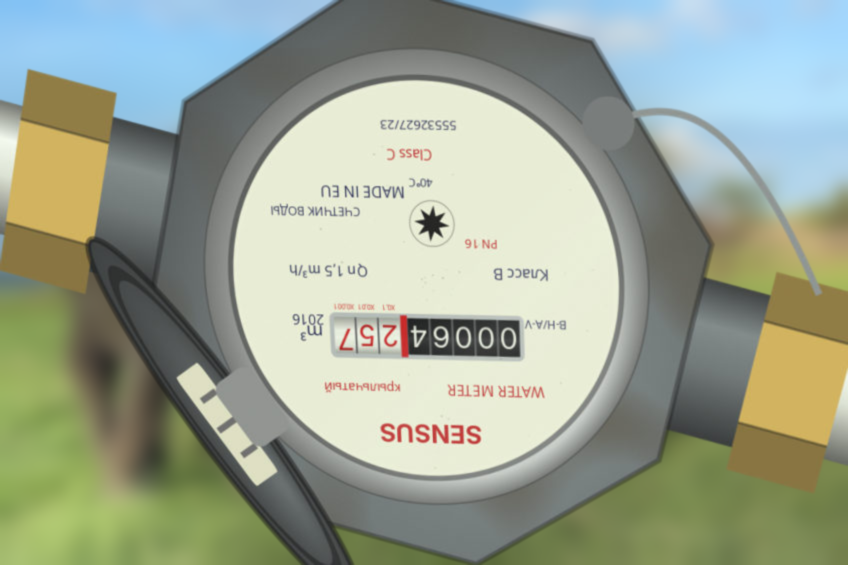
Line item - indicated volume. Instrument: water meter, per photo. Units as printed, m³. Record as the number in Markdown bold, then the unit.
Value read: **64.257** m³
